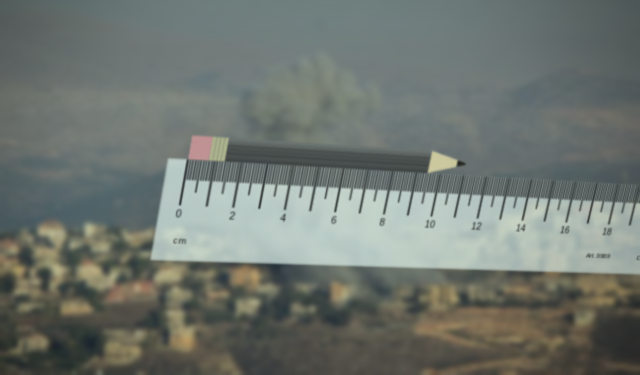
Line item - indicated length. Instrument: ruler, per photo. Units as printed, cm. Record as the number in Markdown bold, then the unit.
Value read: **11** cm
